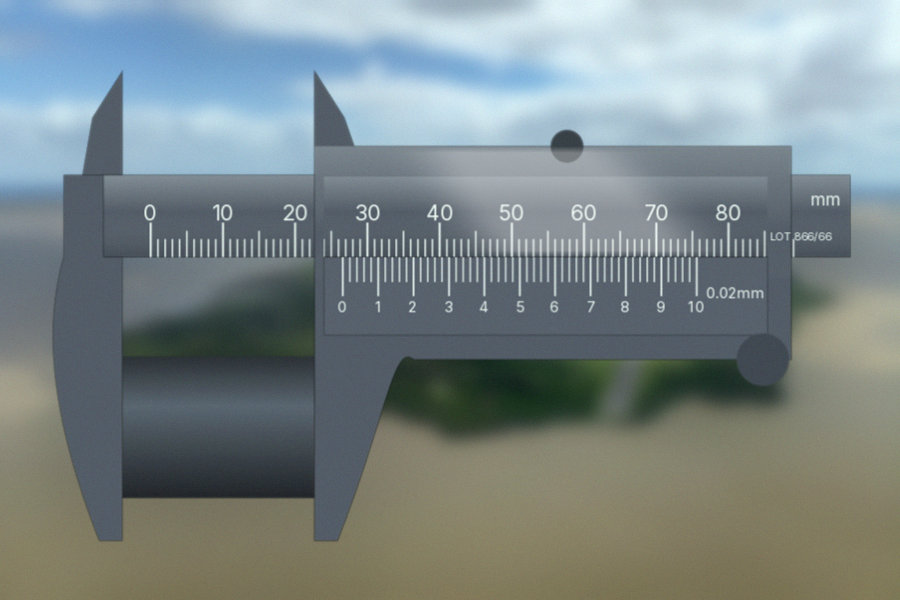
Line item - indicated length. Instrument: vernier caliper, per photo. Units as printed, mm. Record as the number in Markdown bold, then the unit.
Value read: **26.6** mm
